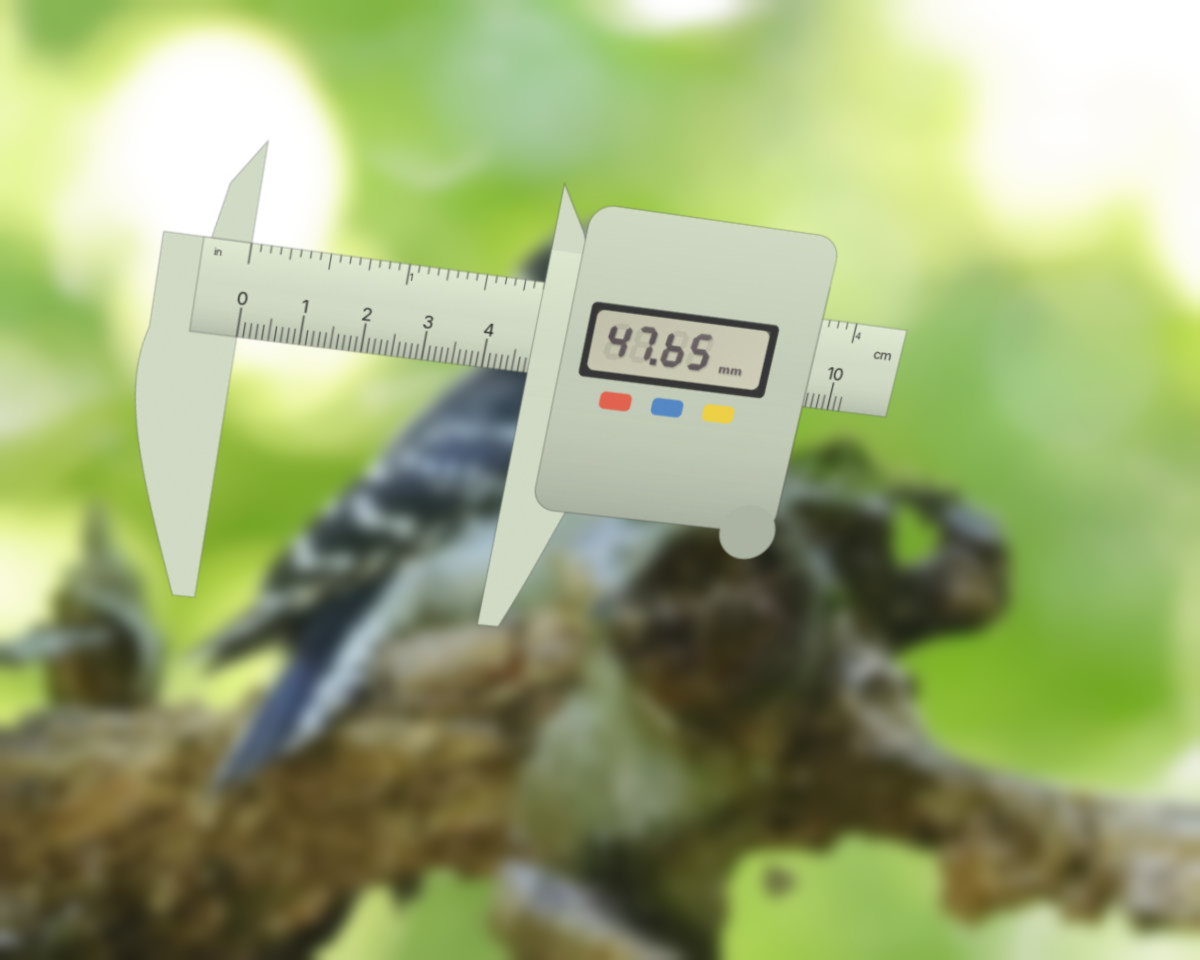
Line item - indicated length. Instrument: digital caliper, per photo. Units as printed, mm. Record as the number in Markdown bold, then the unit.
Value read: **47.65** mm
